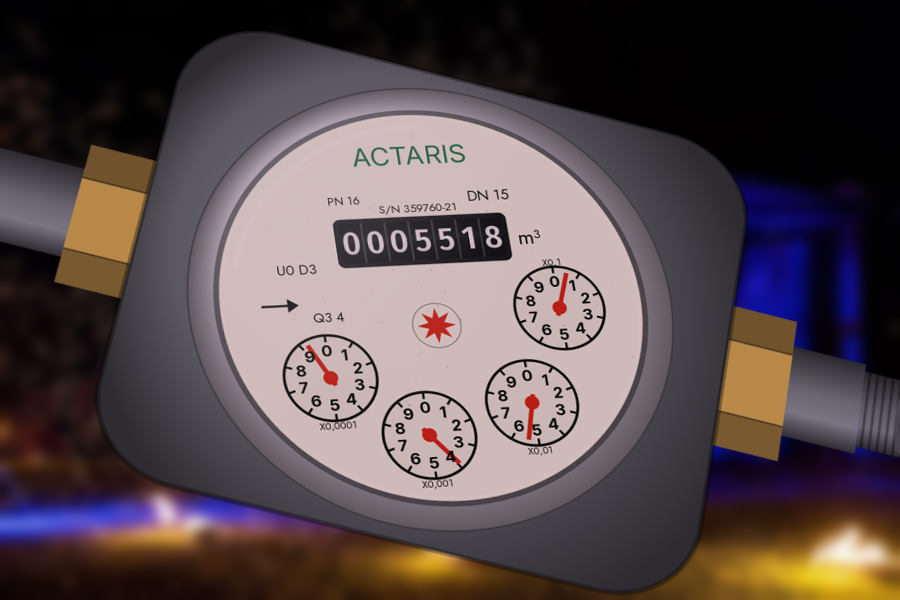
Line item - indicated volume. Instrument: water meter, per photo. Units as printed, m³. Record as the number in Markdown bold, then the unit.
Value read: **5518.0539** m³
